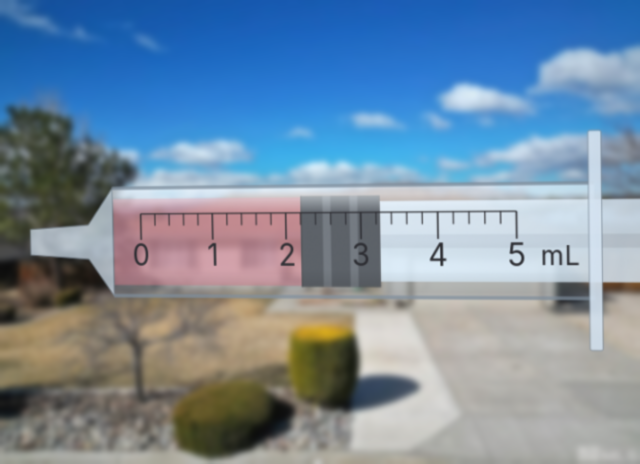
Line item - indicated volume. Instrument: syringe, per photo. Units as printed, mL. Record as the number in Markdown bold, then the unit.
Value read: **2.2** mL
